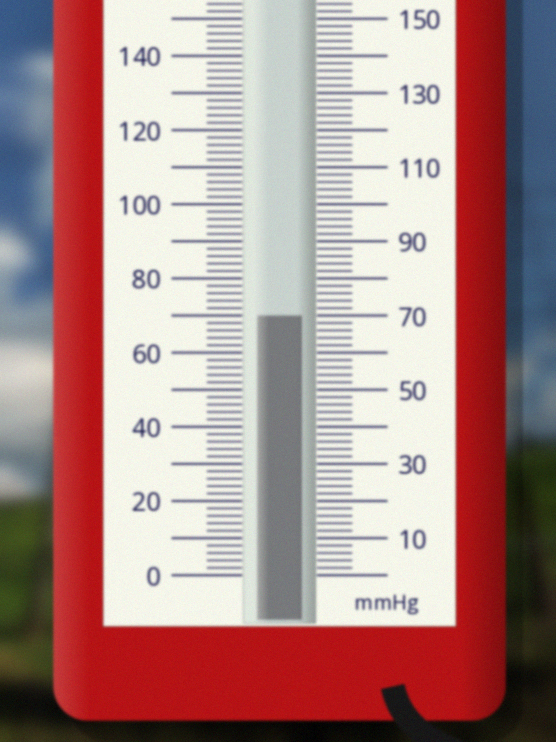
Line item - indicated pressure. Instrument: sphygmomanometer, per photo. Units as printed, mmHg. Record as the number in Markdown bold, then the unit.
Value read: **70** mmHg
